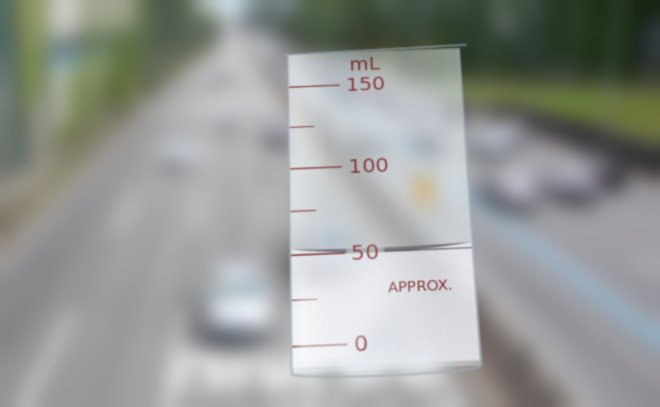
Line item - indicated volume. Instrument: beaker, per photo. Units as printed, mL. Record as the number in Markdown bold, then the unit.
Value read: **50** mL
